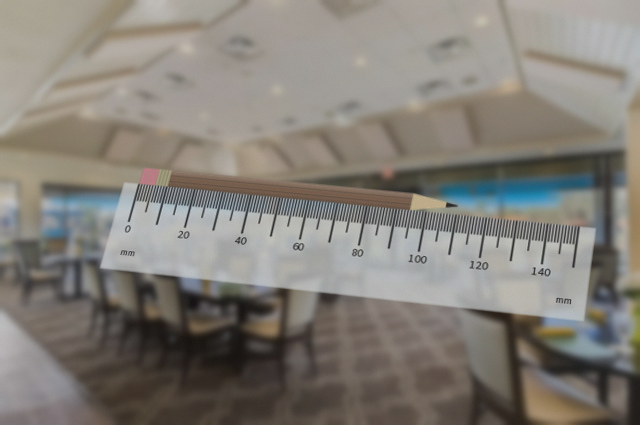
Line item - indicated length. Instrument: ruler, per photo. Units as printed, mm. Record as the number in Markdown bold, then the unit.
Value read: **110** mm
